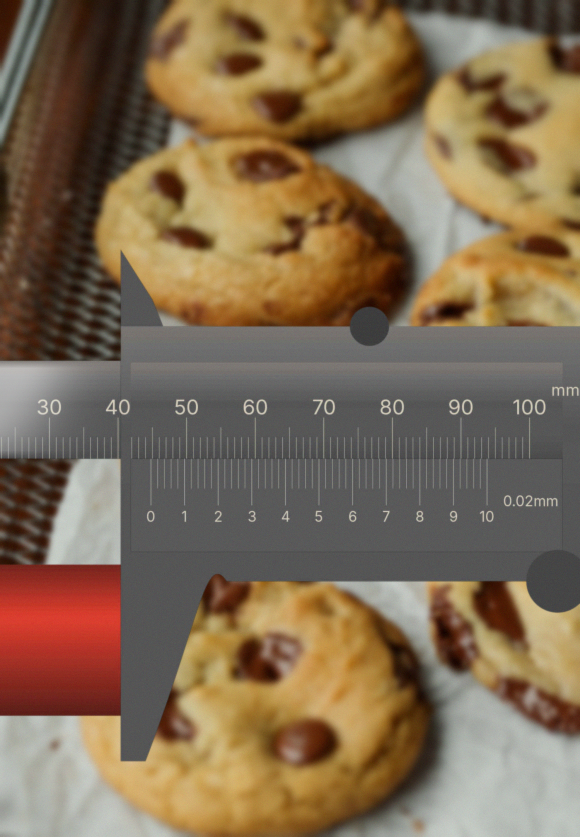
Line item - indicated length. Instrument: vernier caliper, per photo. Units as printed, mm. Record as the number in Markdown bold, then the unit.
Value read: **44.8** mm
